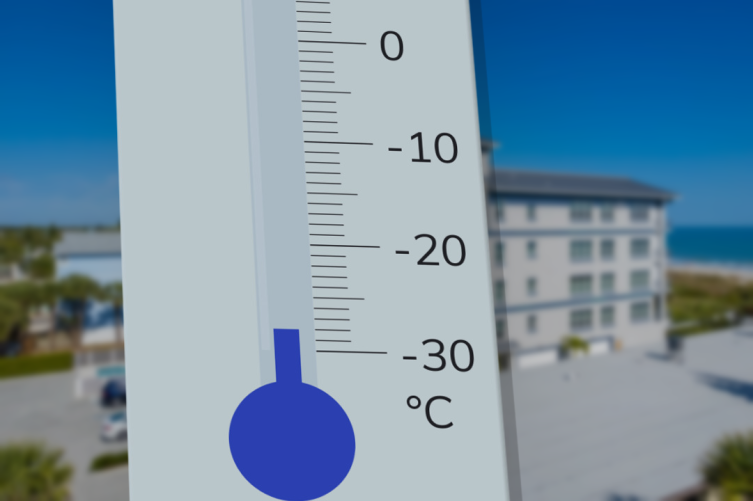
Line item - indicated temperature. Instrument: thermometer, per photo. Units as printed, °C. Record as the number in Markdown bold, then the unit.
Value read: **-28** °C
